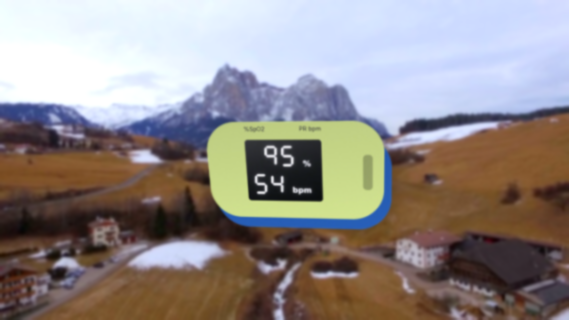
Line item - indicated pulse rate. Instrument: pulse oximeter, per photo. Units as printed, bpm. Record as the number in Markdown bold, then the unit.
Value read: **54** bpm
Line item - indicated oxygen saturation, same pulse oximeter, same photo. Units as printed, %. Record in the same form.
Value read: **95** %
